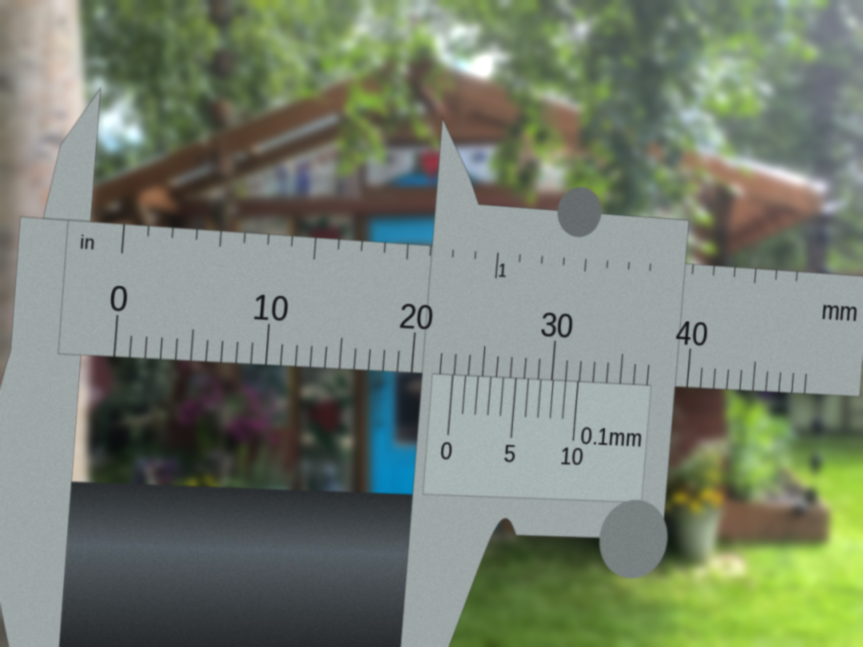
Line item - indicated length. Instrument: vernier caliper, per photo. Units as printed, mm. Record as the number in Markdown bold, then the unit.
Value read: **22.9** mm
